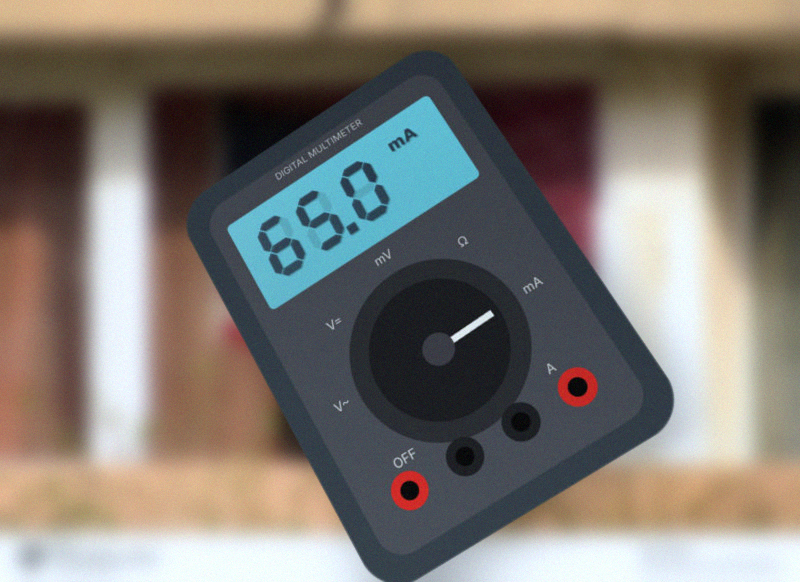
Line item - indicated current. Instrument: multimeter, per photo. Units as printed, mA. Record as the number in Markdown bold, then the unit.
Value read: **65.0** mA
